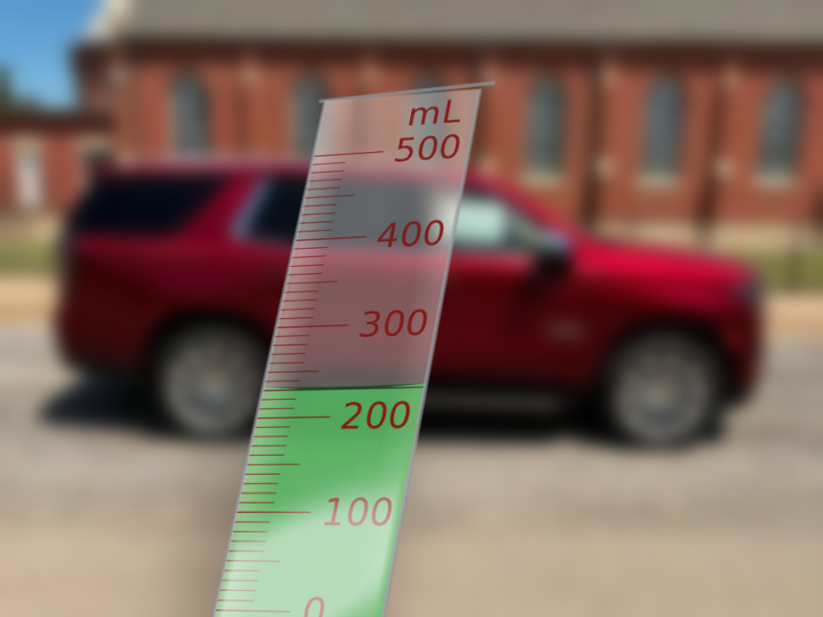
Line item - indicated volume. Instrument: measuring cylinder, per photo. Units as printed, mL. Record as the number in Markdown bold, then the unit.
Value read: **230** mL
